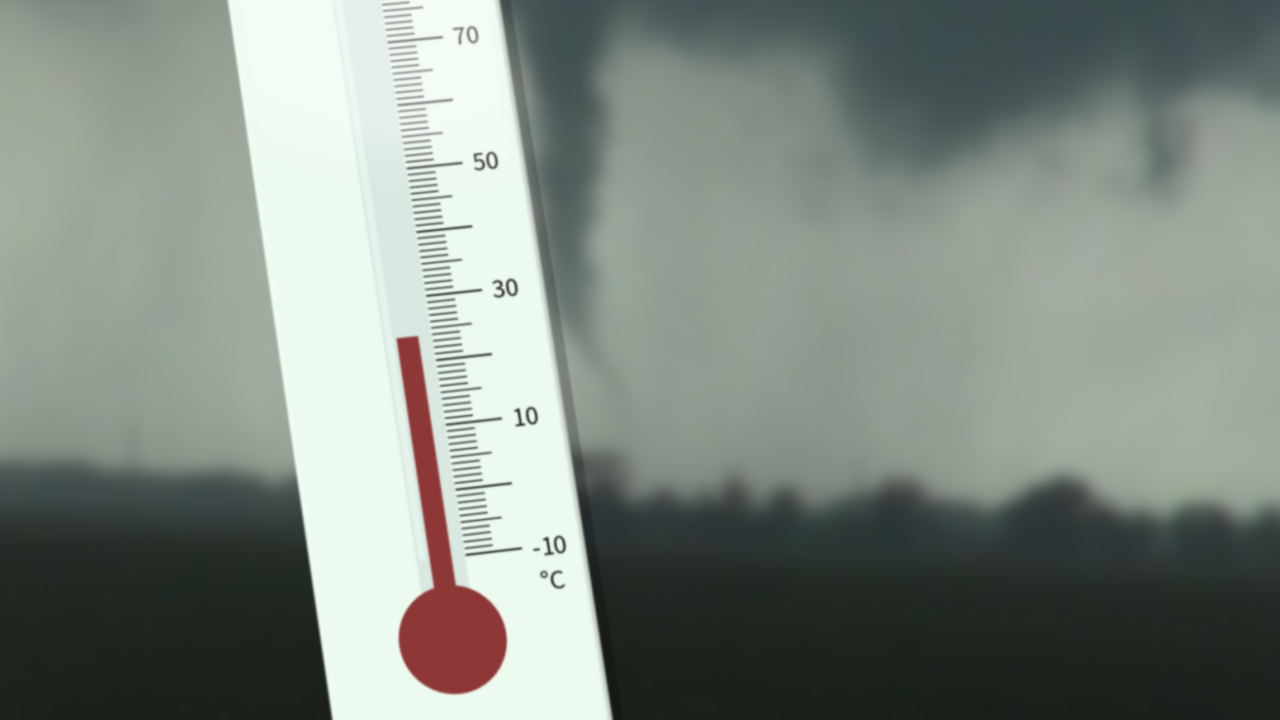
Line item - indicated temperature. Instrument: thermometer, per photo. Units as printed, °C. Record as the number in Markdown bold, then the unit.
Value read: **24** °C
